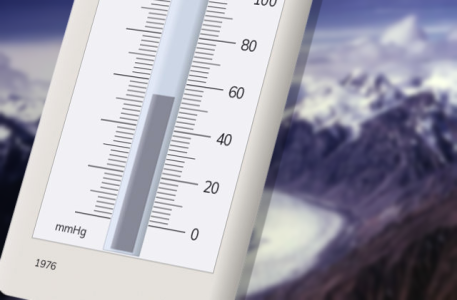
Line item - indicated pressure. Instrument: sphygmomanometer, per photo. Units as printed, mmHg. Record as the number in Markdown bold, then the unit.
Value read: **54** mmHg
